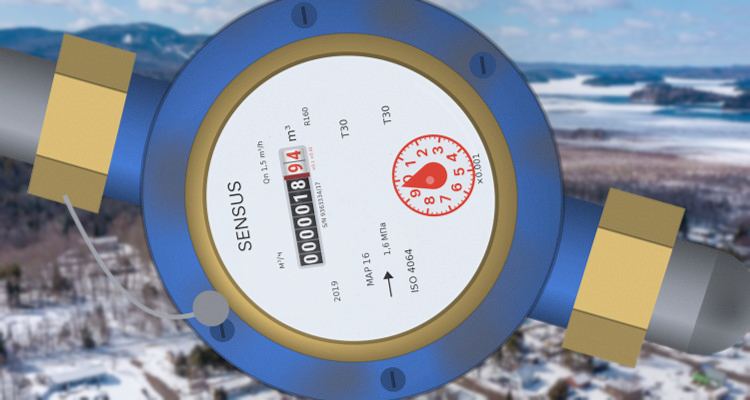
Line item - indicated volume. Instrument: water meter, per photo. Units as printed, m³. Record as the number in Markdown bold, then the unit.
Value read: **18.939** m³
